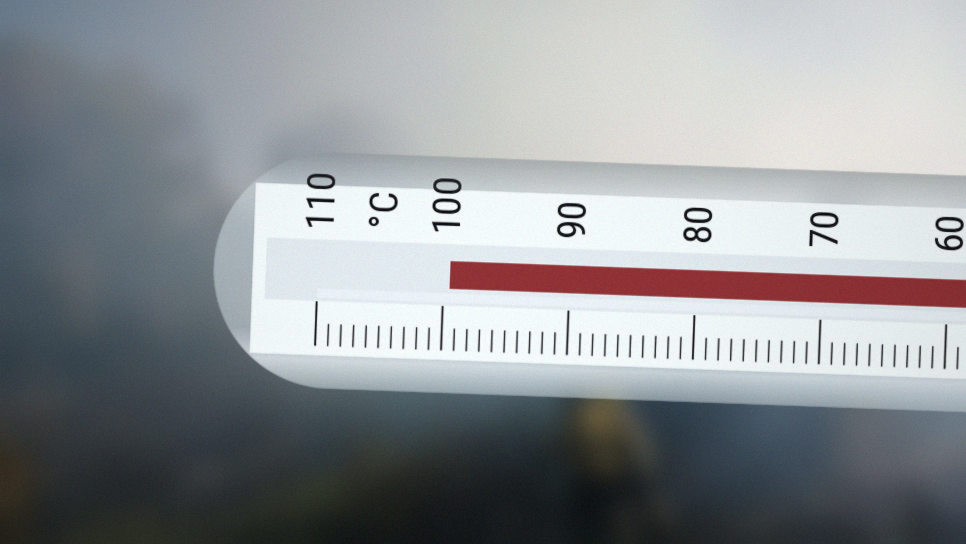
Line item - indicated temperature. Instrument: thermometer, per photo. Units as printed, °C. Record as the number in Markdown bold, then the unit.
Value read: **99.5** °C
